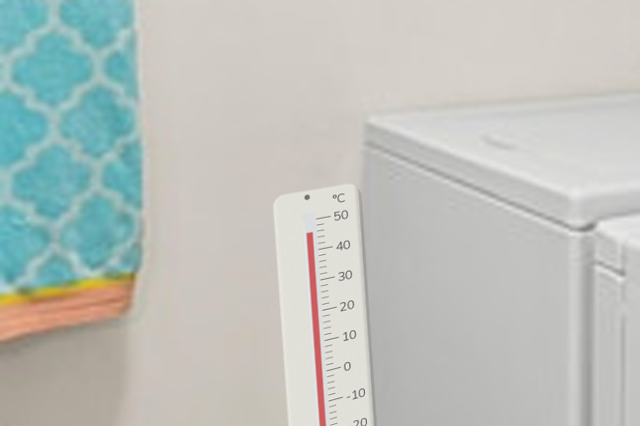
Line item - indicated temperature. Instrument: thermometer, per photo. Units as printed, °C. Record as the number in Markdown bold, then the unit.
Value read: **46** °C
